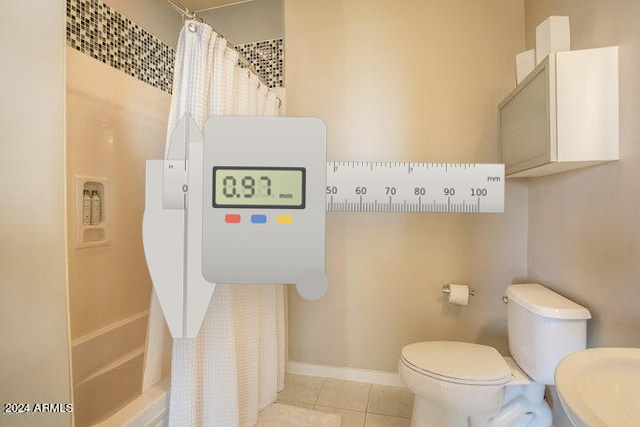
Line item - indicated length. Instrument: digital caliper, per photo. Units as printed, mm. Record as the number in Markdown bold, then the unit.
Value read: **0.97** mm
